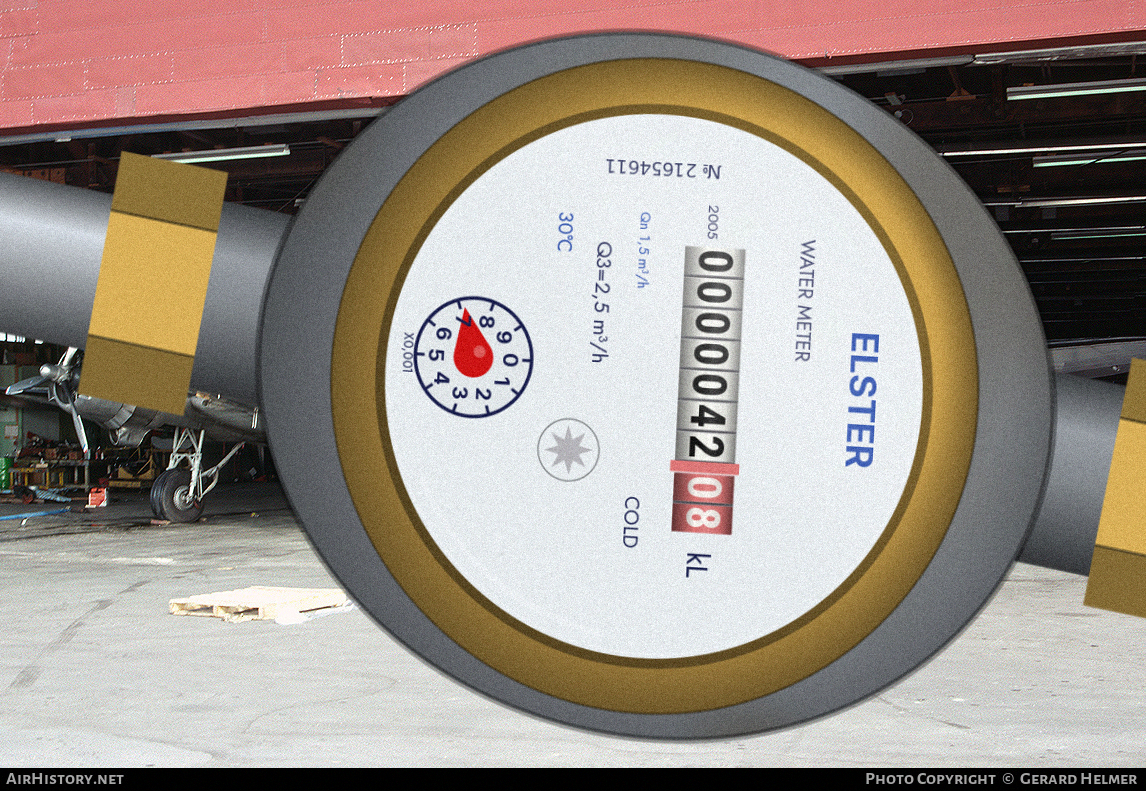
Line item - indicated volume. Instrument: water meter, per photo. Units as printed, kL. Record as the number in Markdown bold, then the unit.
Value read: **42.087** kL
